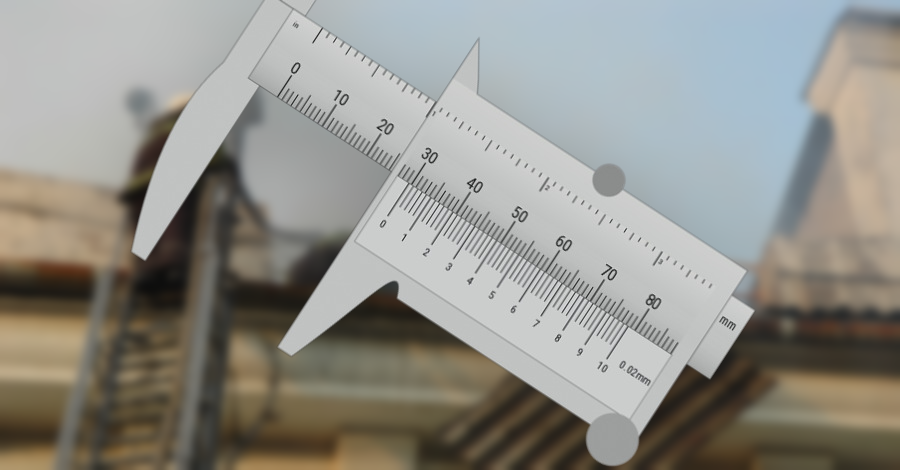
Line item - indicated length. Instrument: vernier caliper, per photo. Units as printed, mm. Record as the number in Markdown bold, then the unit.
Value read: **29.5** mm
